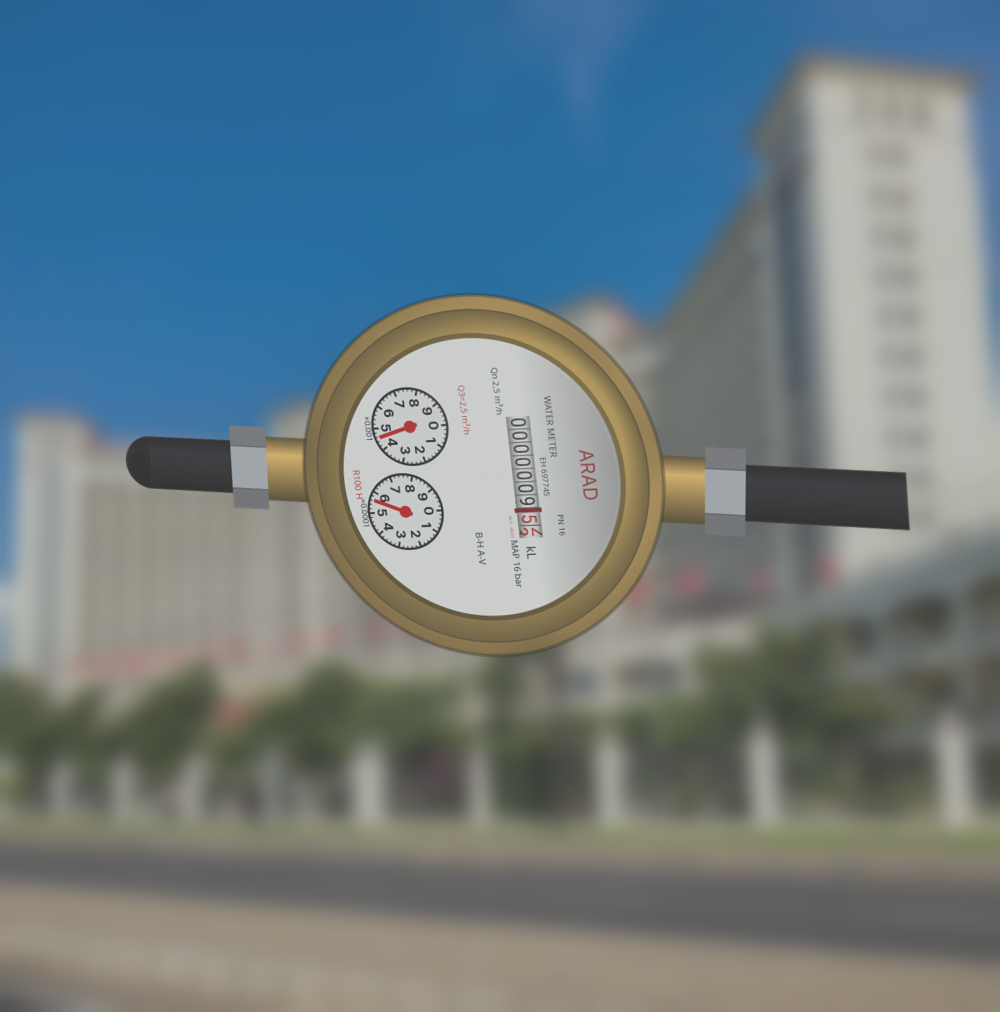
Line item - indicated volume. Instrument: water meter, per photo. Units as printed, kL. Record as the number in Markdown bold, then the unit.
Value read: **9.5245** kL
